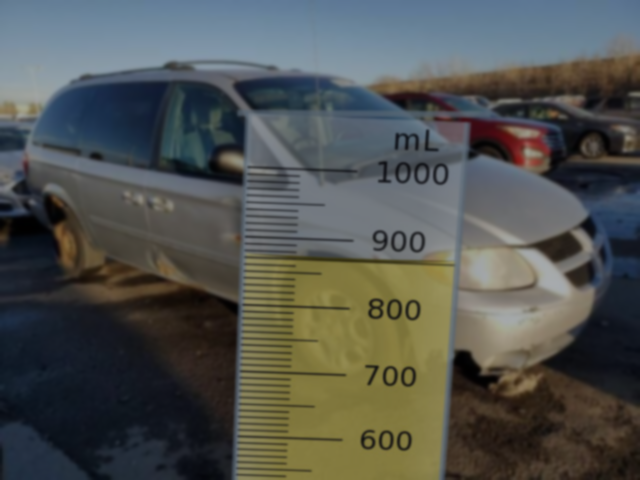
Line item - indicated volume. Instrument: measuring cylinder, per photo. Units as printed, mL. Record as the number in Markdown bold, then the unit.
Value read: **870** mL
